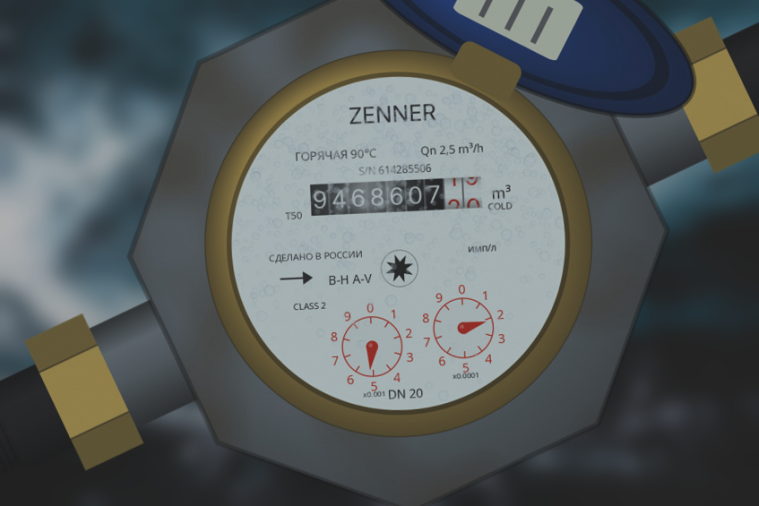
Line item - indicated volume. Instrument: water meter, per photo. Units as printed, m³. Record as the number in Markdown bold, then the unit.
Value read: **9468607.1952** m³
